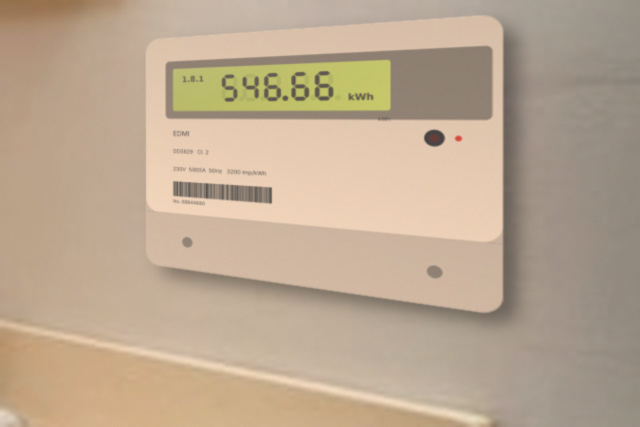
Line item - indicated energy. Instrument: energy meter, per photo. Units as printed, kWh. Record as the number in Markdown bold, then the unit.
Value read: **546.66** kWh
